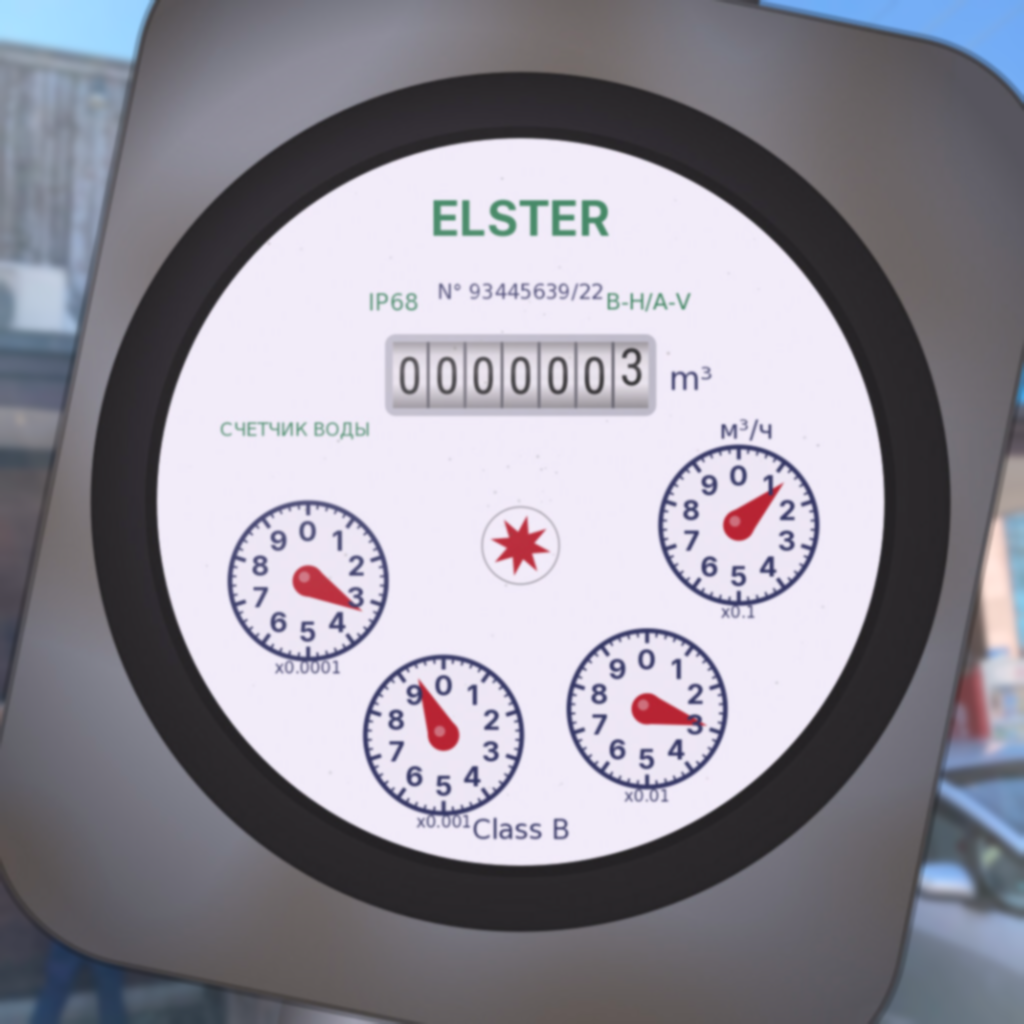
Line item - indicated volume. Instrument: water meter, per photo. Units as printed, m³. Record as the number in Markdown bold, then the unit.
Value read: **3.1293** m³
